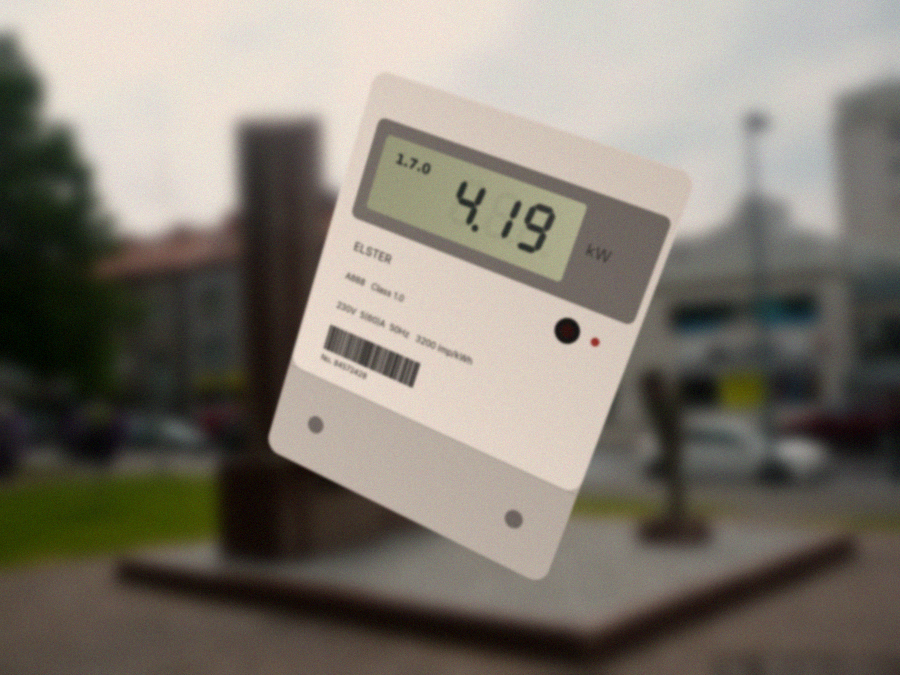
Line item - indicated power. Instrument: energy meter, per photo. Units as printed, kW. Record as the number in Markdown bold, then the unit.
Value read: **4.19** kW
